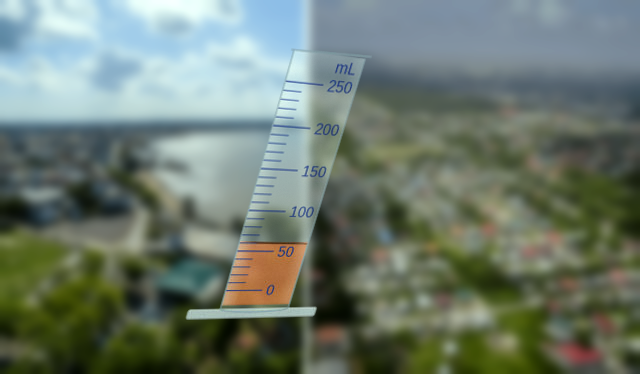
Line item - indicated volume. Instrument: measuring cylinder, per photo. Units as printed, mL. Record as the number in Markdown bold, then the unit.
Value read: **60** mL
